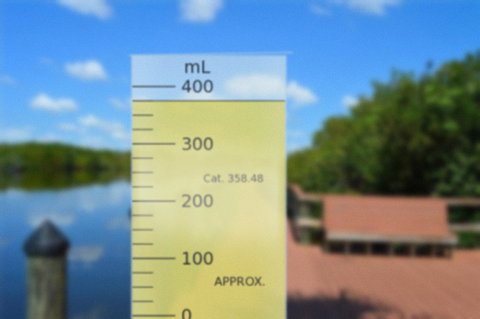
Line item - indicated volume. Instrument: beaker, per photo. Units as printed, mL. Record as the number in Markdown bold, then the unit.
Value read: **375** mL
